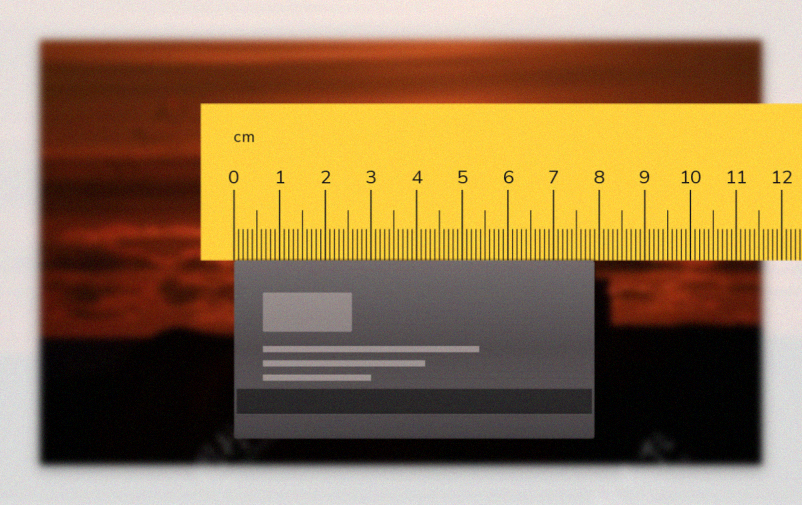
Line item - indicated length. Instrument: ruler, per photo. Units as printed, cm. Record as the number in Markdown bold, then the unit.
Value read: **7.9** cm
